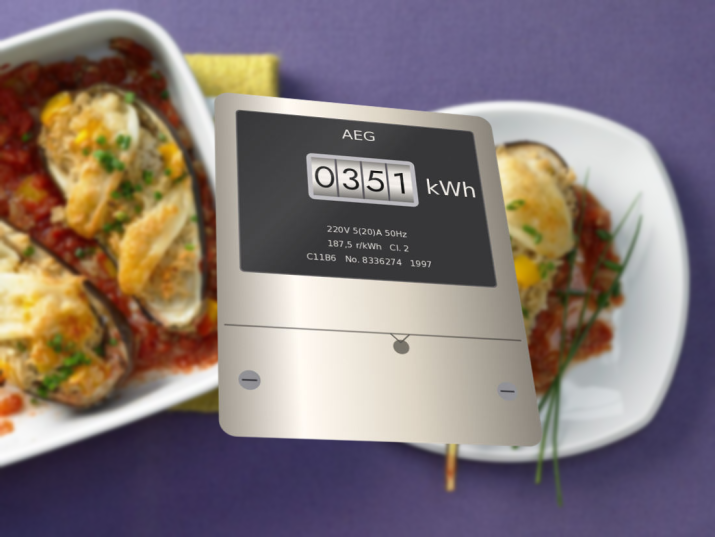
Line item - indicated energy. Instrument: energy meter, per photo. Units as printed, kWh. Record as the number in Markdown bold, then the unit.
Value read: **351** kWh
